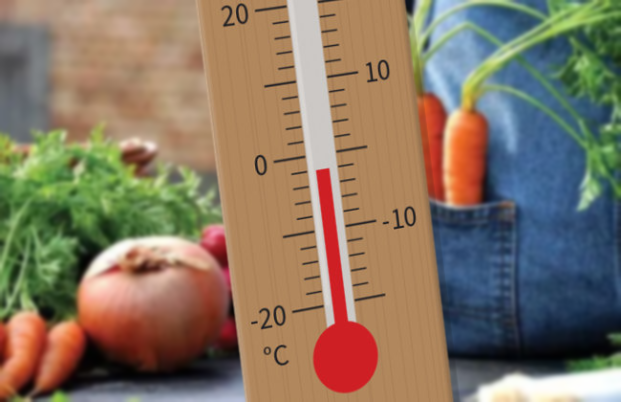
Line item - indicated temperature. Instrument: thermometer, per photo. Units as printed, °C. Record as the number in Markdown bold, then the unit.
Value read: **-2** °C
